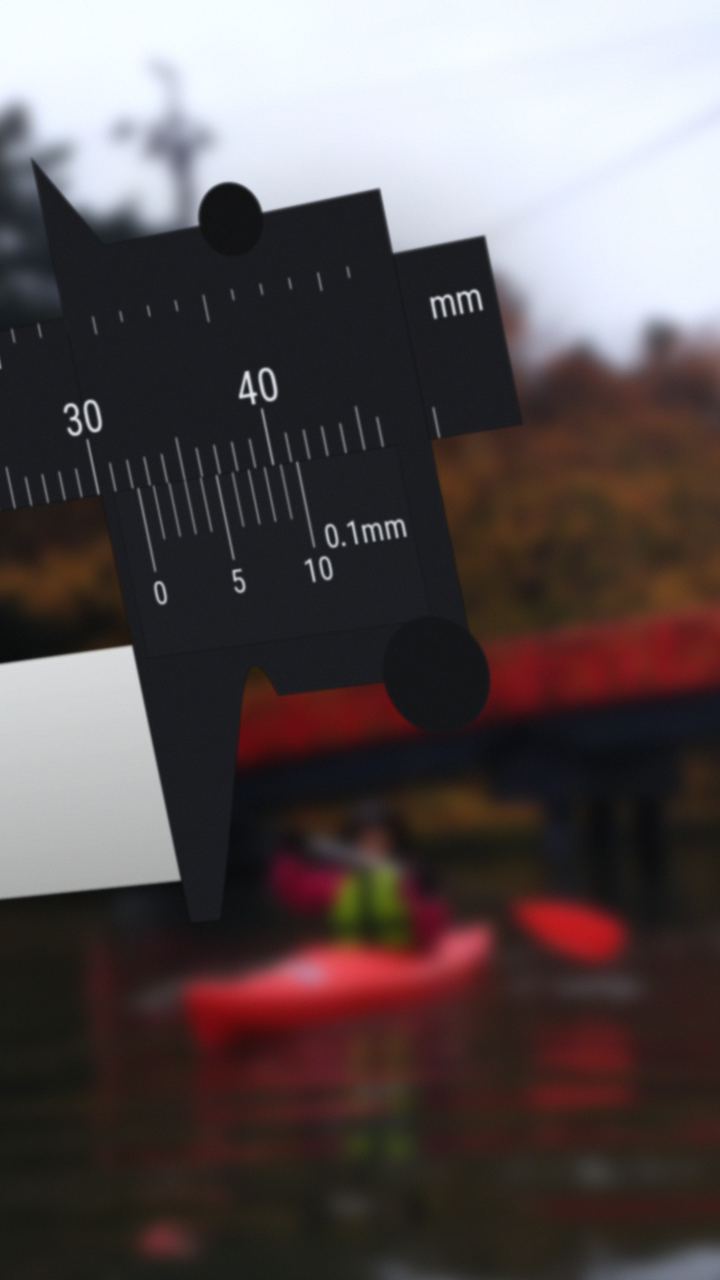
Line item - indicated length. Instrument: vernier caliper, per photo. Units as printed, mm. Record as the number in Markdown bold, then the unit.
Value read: **32.3** mm
